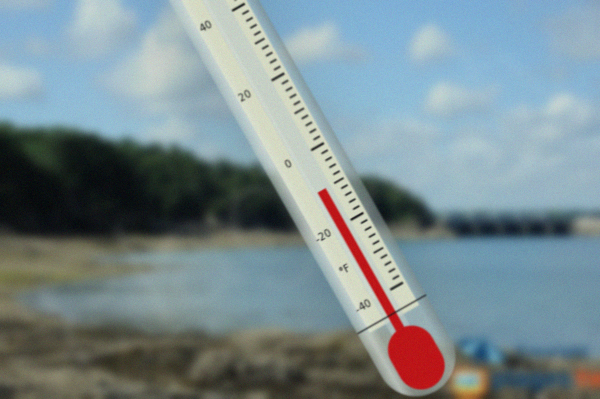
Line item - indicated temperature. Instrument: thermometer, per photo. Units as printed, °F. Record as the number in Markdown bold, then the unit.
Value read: **-10** °F
